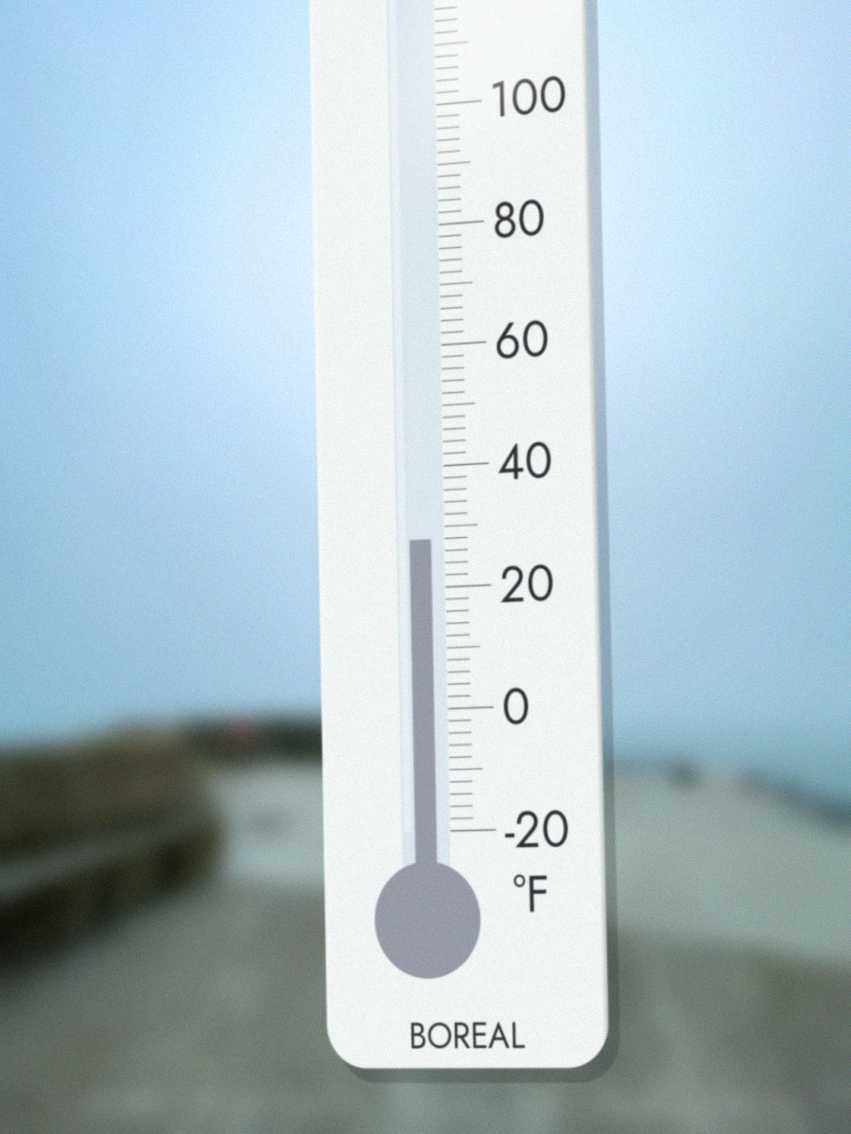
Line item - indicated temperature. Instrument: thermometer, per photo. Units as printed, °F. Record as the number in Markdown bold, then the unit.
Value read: **28** °F
